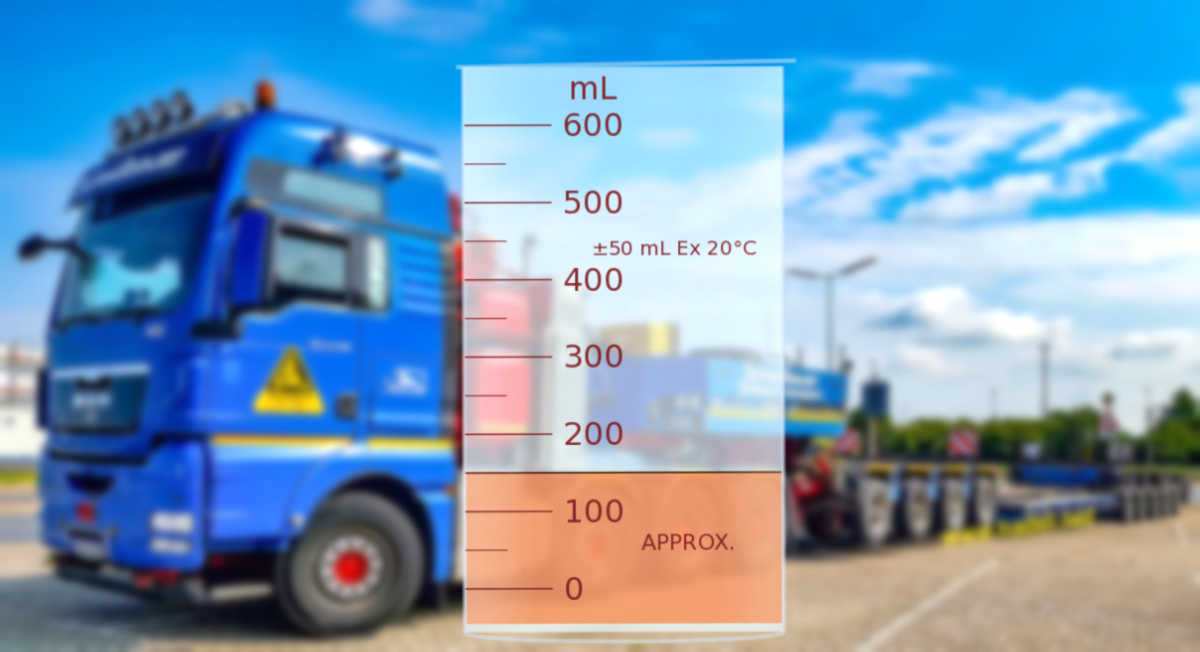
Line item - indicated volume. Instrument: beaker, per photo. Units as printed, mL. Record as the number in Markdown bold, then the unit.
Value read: **150** mL
